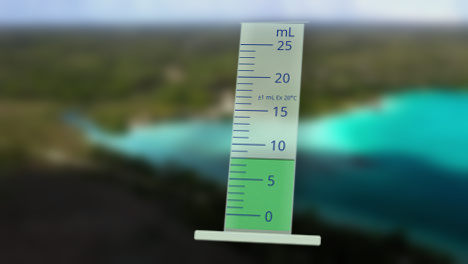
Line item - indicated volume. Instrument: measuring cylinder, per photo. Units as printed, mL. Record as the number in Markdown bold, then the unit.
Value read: **8** mL
